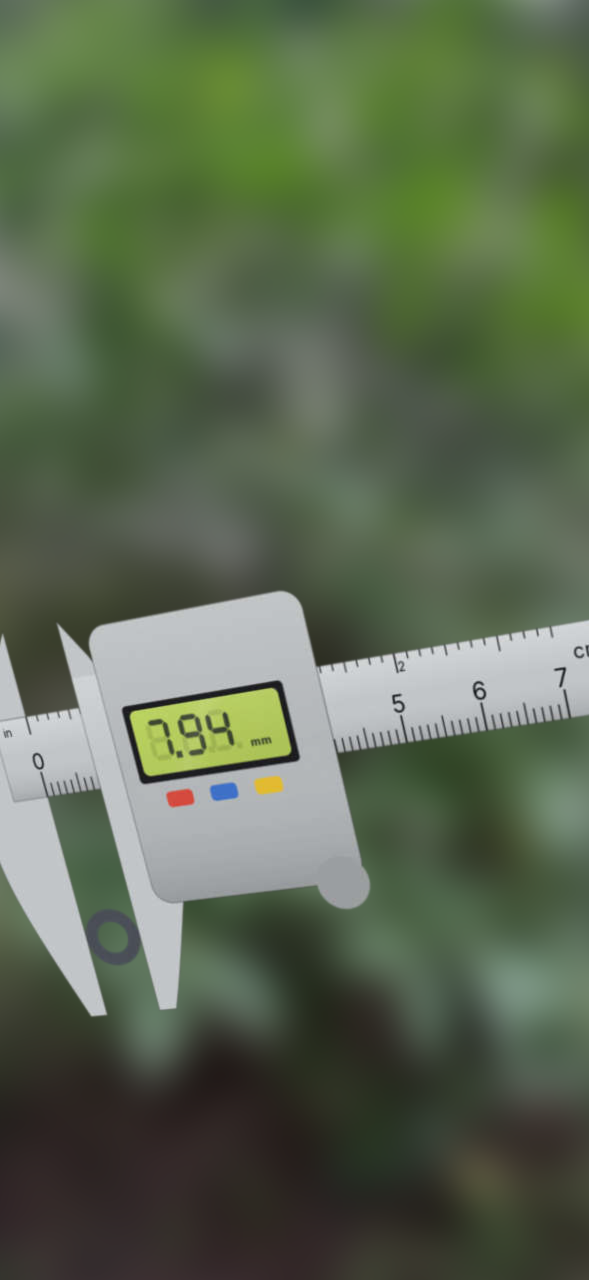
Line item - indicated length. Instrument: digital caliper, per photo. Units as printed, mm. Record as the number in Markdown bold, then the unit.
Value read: **7.94** mm
